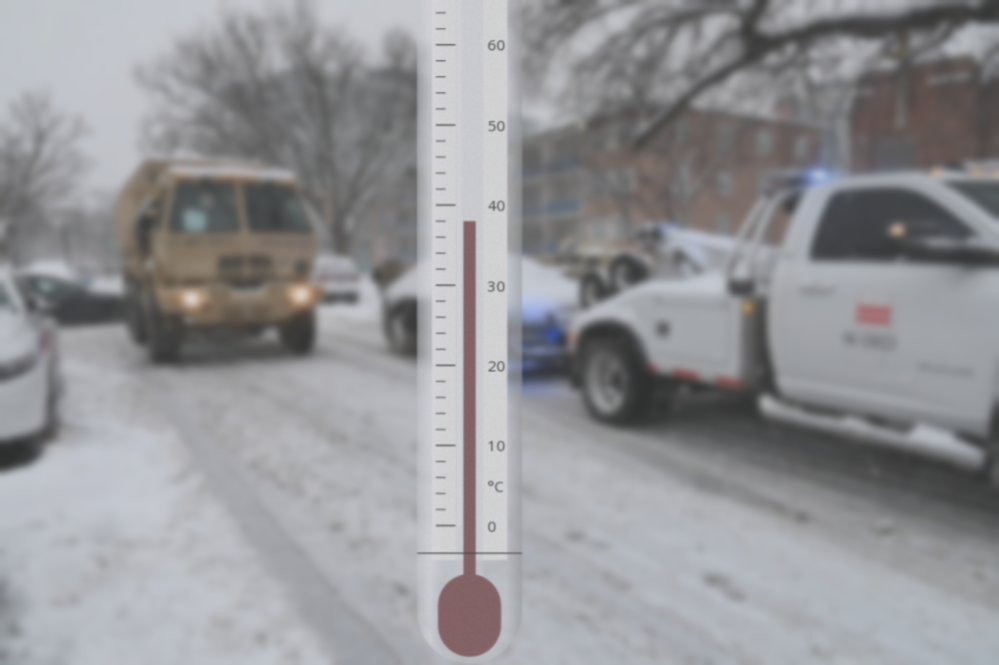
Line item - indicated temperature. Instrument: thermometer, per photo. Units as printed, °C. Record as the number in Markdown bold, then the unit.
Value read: **38** °C
